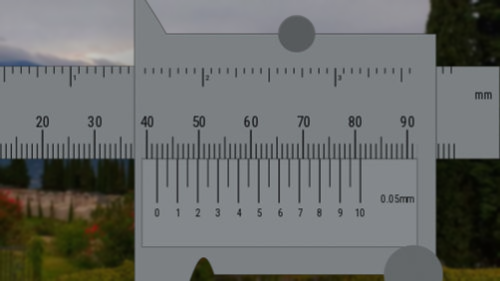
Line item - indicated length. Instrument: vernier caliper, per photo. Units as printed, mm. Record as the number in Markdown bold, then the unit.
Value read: **42.0** mm
